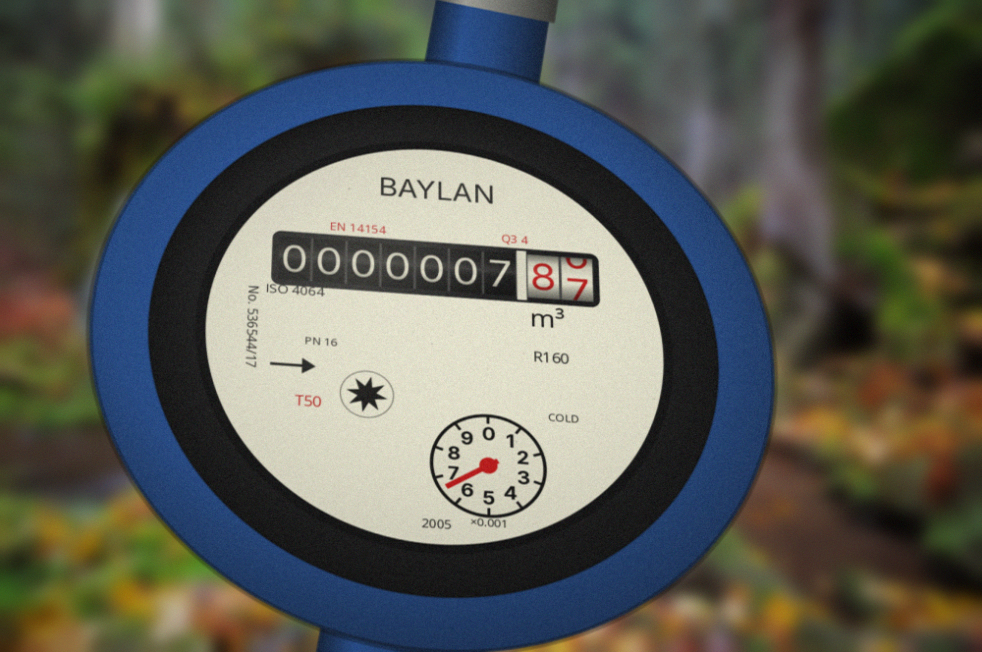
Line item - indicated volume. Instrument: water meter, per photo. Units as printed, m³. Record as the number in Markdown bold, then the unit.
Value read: **7.866** m³
